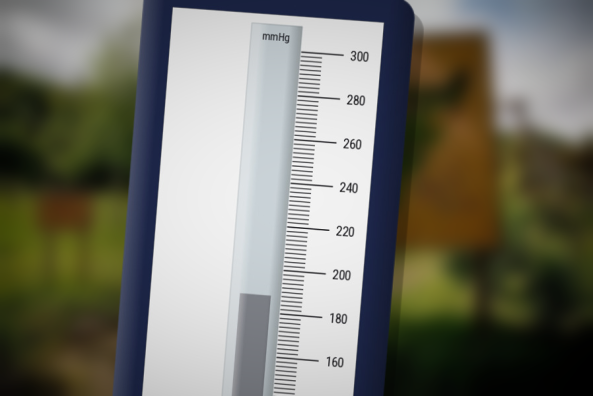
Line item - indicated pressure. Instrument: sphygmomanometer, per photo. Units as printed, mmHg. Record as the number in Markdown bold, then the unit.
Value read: **188** mmHg
